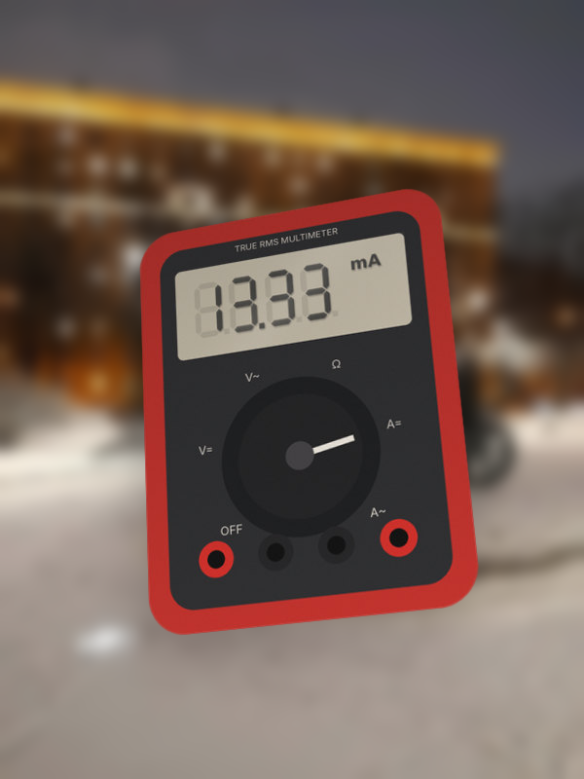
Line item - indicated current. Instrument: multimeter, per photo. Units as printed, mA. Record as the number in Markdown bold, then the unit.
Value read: **13.33** mA
